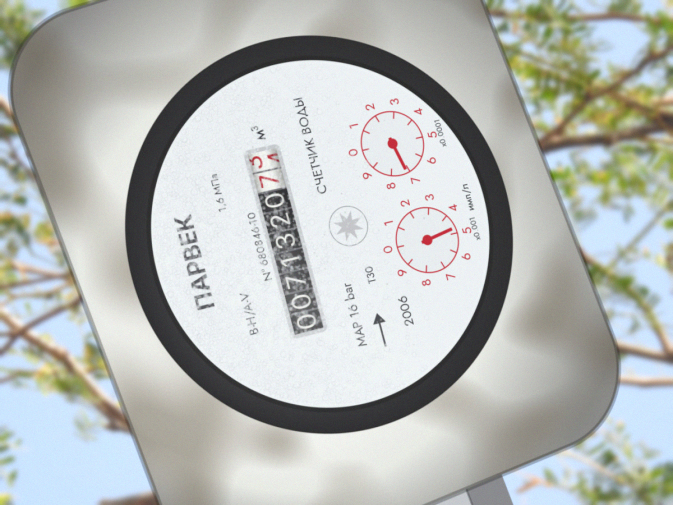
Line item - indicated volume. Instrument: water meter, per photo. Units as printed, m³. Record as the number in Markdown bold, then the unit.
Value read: **71320.7347** m³
